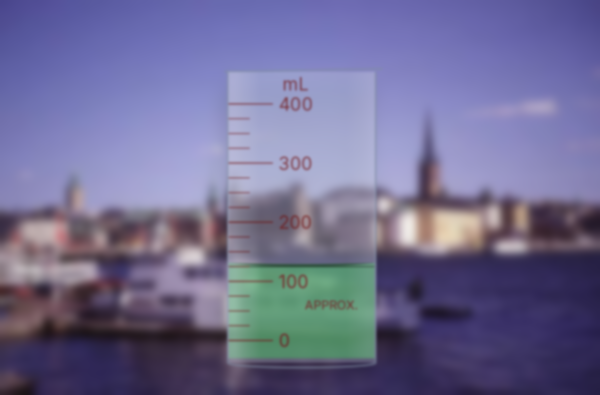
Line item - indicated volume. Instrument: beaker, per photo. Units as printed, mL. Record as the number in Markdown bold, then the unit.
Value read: **125** mL
